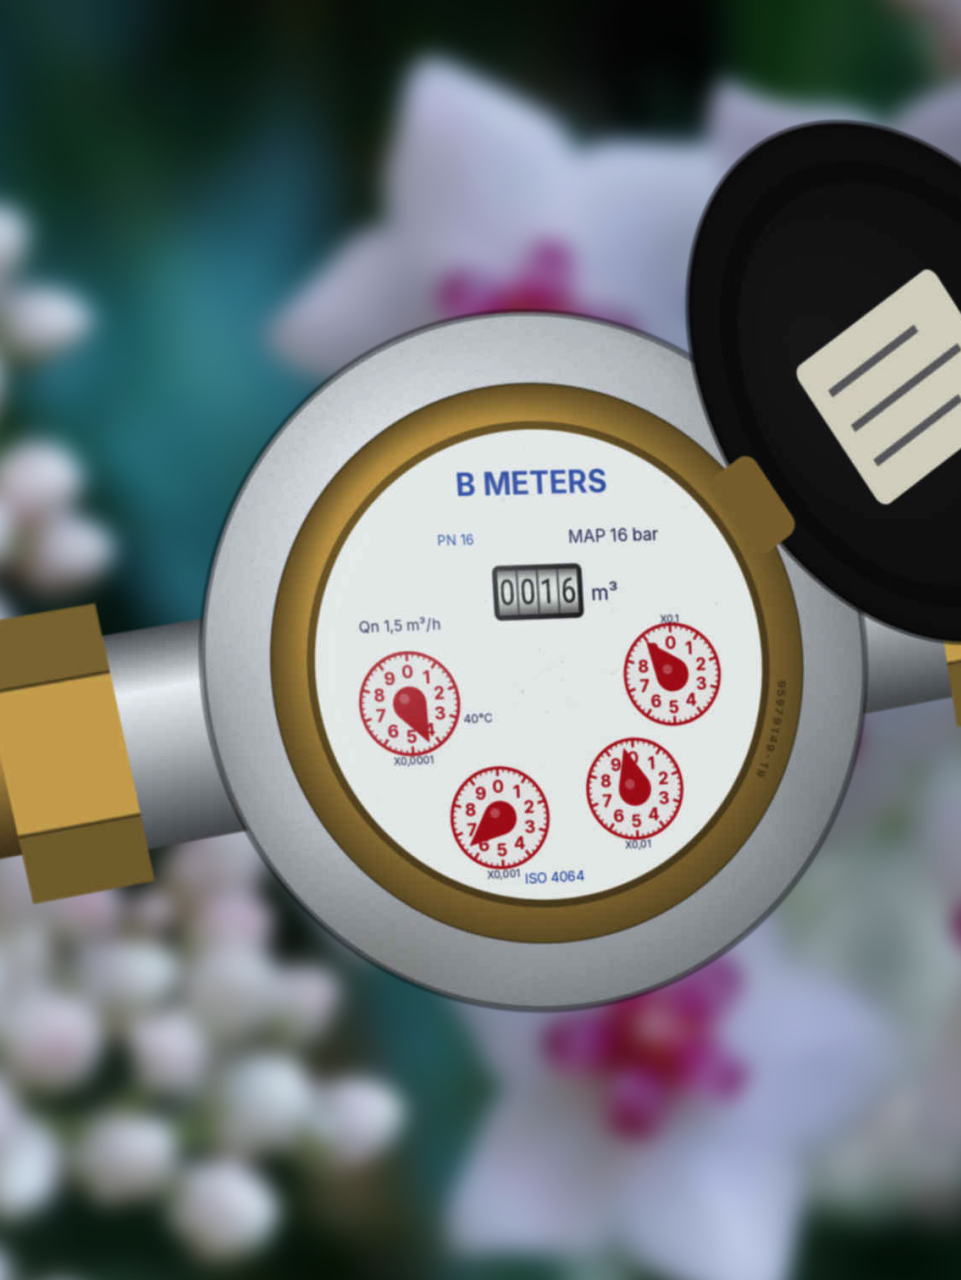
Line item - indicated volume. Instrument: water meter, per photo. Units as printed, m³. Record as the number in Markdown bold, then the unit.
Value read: **16.8964** m³
